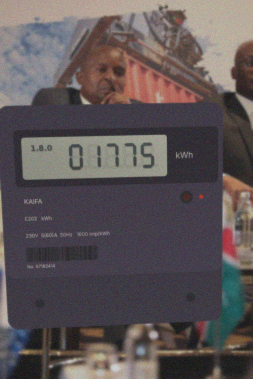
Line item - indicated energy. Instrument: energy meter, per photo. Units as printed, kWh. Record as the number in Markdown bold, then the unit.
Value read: **1775** kWh
